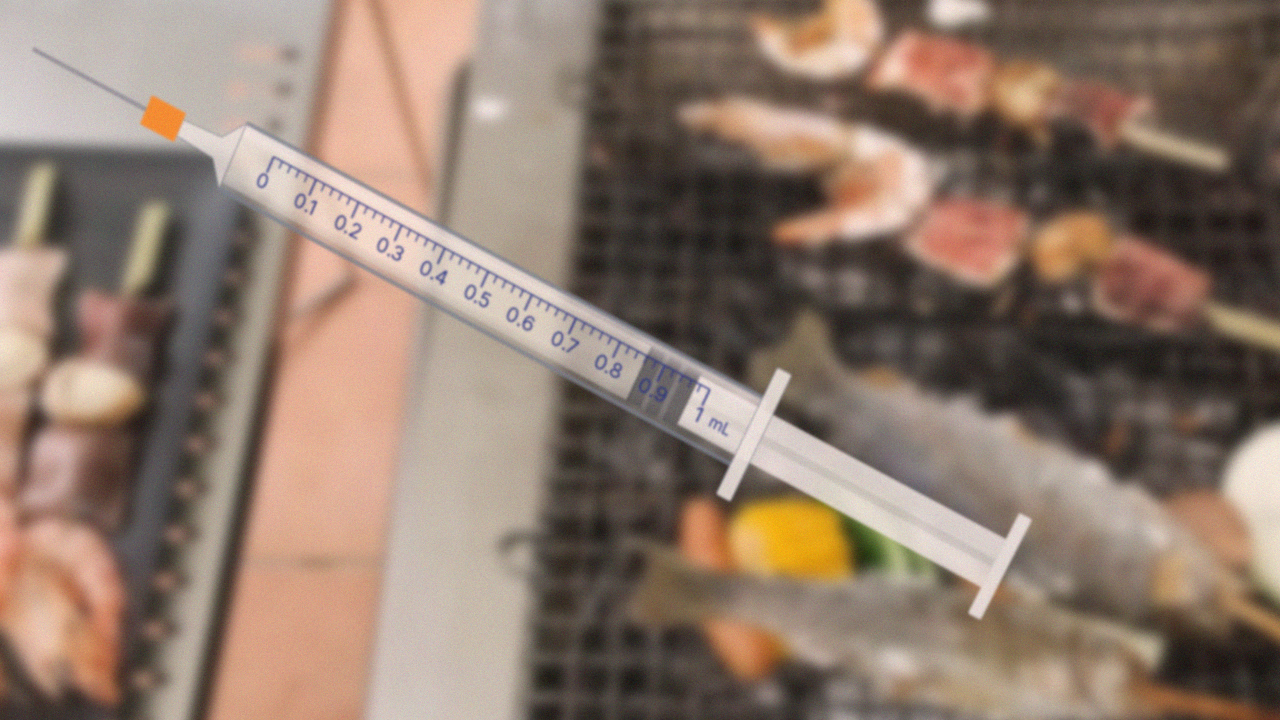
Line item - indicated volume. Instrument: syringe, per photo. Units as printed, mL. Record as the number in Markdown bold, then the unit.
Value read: **0.86** mL
